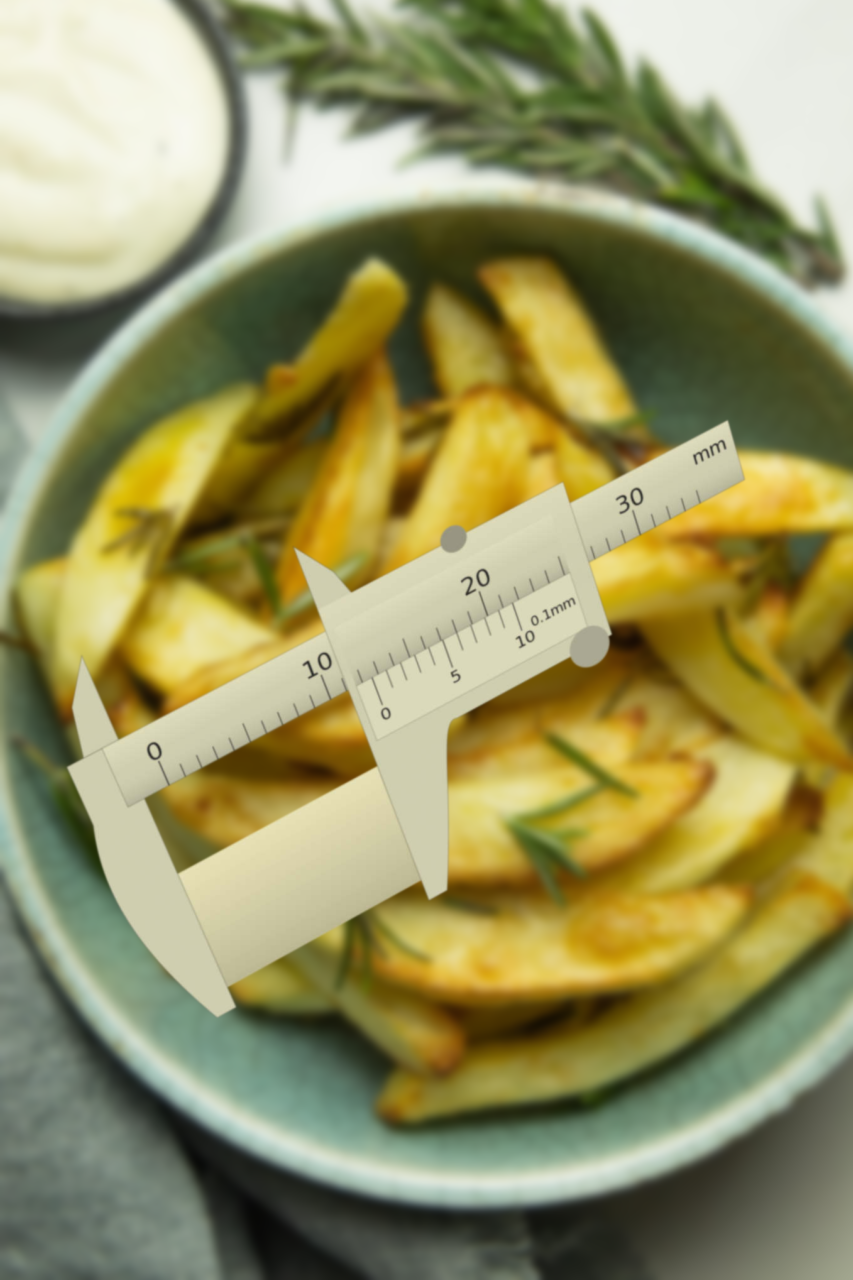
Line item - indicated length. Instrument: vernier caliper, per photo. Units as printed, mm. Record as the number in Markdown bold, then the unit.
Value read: **12.6** mm
